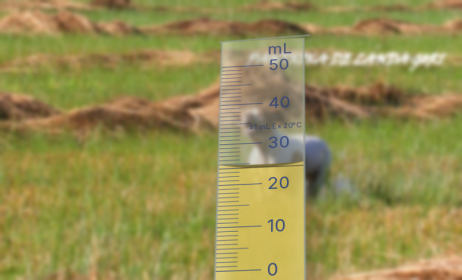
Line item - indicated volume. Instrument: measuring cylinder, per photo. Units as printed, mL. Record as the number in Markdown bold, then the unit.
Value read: **24** mL
